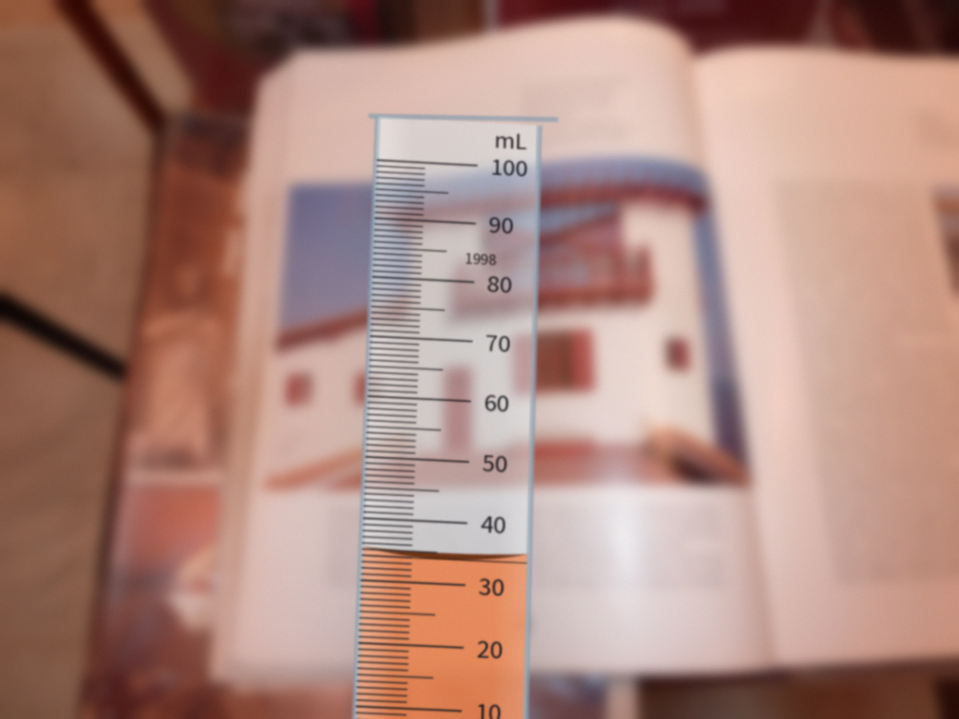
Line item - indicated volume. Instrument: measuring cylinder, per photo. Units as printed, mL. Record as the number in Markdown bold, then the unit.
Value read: **34** mL
